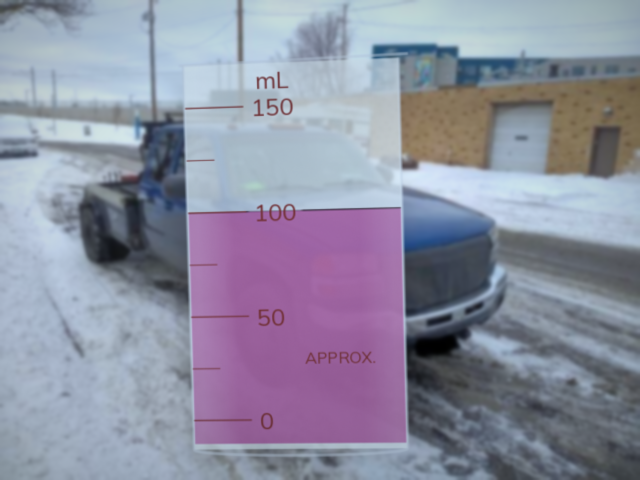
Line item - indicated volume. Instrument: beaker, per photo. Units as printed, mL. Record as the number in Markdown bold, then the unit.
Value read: **100** mL
